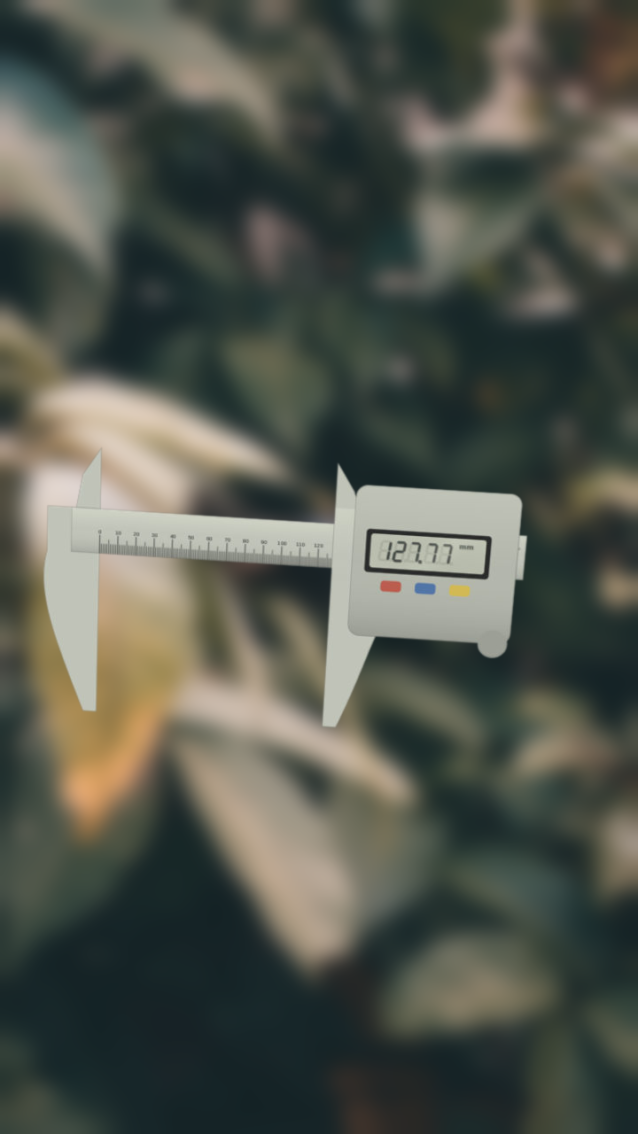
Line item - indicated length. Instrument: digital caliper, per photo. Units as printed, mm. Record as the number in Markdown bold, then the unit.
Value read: **127.77** mm
